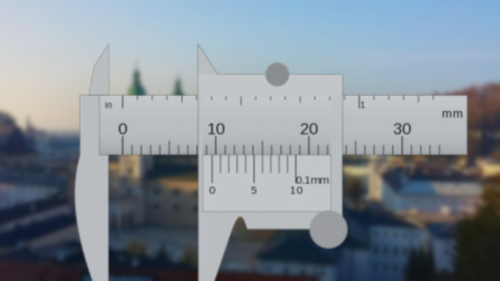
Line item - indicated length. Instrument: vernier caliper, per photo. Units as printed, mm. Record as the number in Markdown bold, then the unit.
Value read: **9.6** mm
